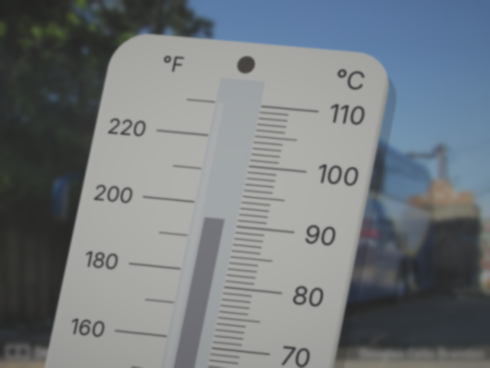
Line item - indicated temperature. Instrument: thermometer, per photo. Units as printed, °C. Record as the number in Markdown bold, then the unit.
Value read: **91** °C
